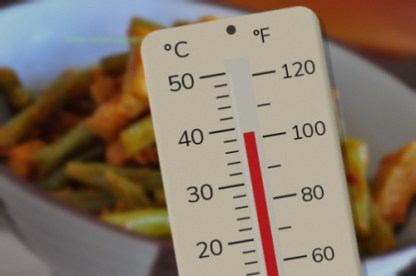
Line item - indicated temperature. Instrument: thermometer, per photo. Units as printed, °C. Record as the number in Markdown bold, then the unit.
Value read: **39** °C
